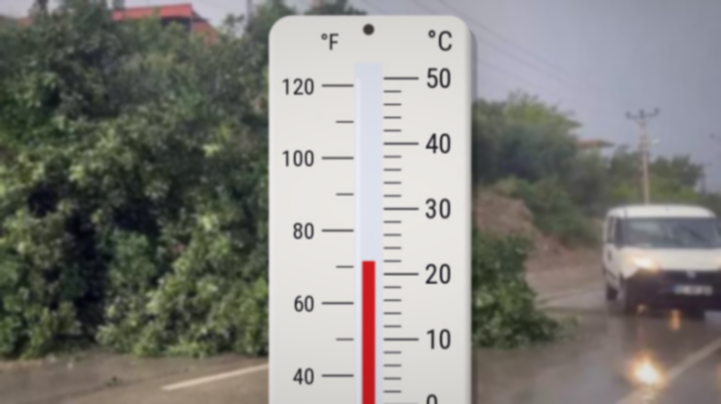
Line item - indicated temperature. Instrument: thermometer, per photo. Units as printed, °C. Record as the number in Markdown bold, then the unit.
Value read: **22** °C
